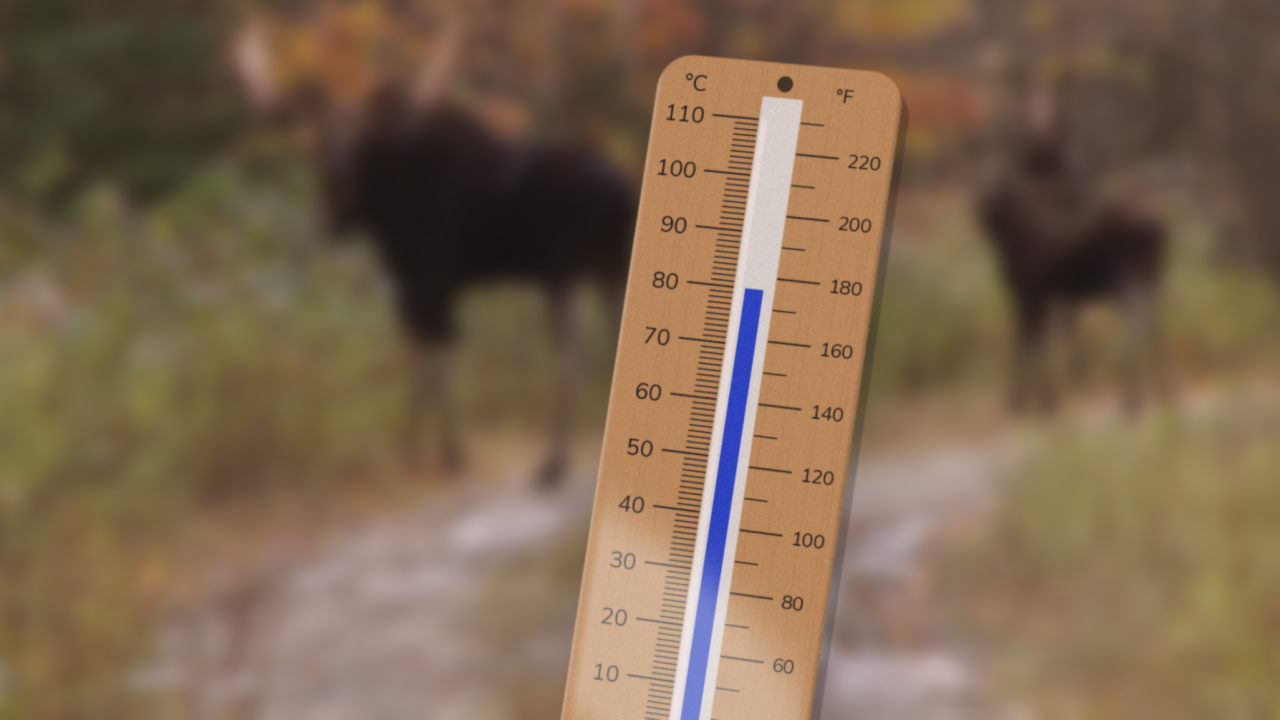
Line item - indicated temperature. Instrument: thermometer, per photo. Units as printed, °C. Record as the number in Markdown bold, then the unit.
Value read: **80** °C
